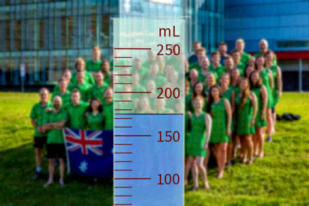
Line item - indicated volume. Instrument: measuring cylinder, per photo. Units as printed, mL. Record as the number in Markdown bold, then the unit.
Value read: **175** mL
